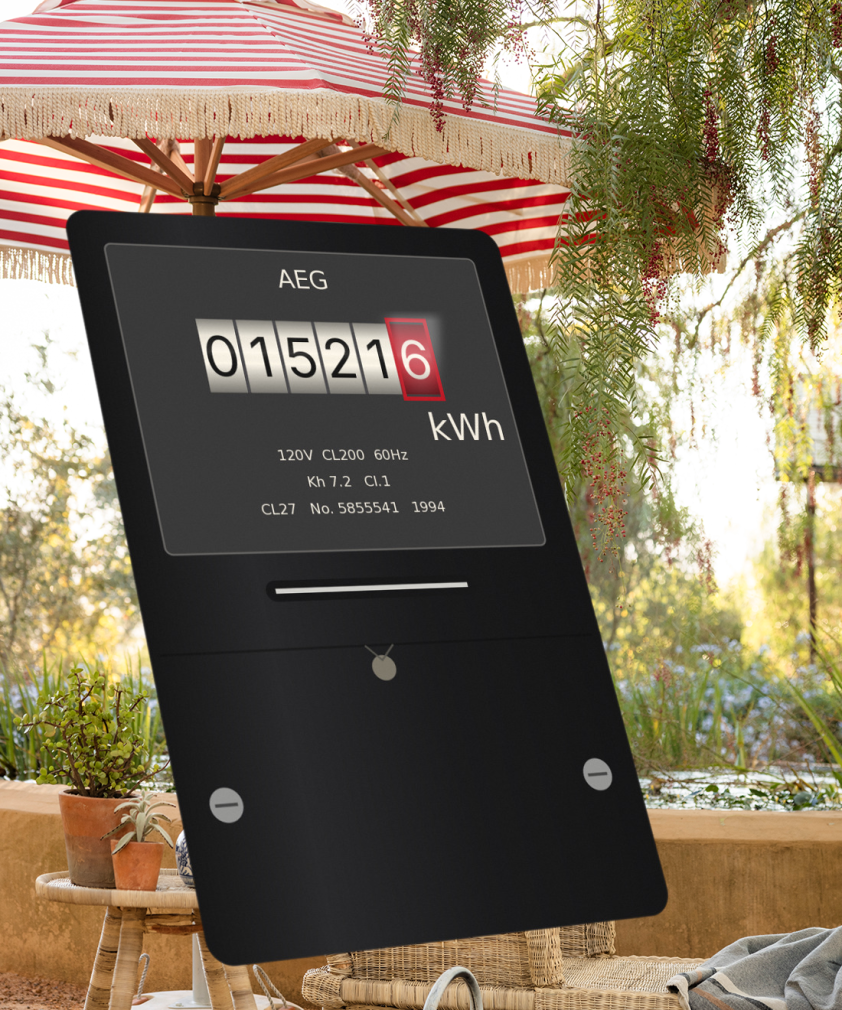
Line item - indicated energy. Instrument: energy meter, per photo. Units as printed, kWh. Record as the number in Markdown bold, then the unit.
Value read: **1521.6** kWh
